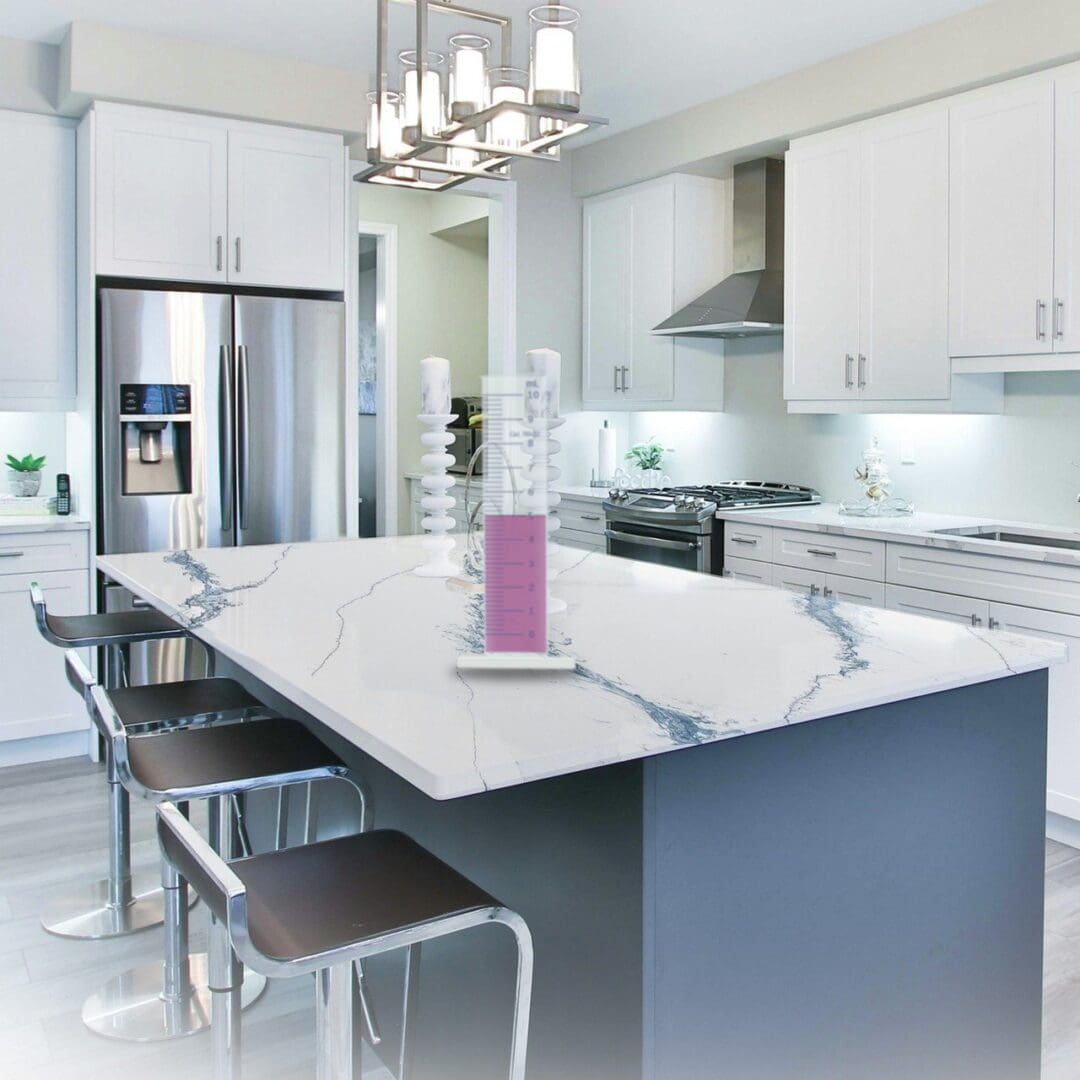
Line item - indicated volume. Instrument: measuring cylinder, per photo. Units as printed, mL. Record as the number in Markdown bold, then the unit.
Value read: **5** mL
